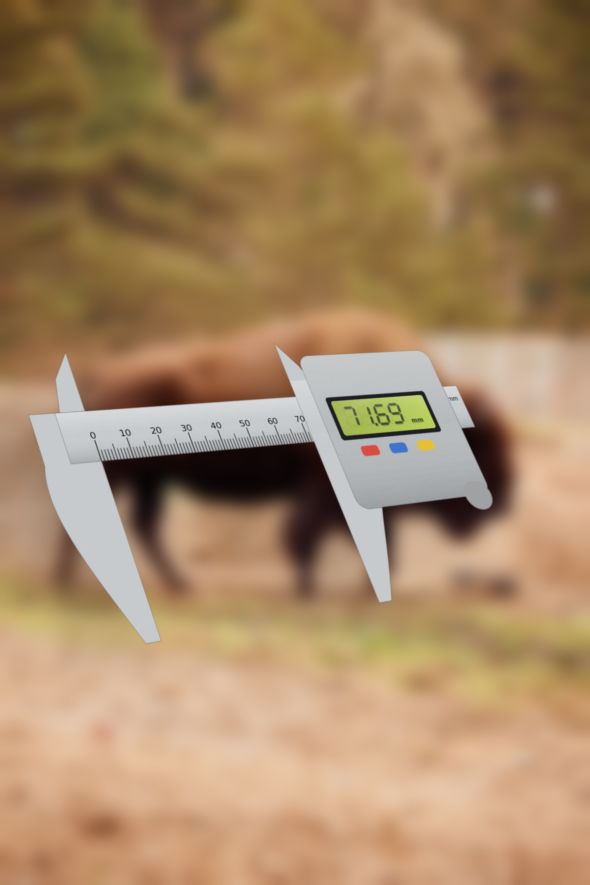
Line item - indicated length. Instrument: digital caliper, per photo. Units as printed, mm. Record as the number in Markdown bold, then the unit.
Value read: **71.69** mm
